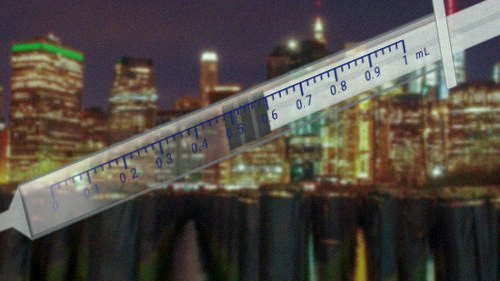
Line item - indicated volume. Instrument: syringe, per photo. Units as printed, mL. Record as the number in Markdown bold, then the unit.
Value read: **0.48** mL
